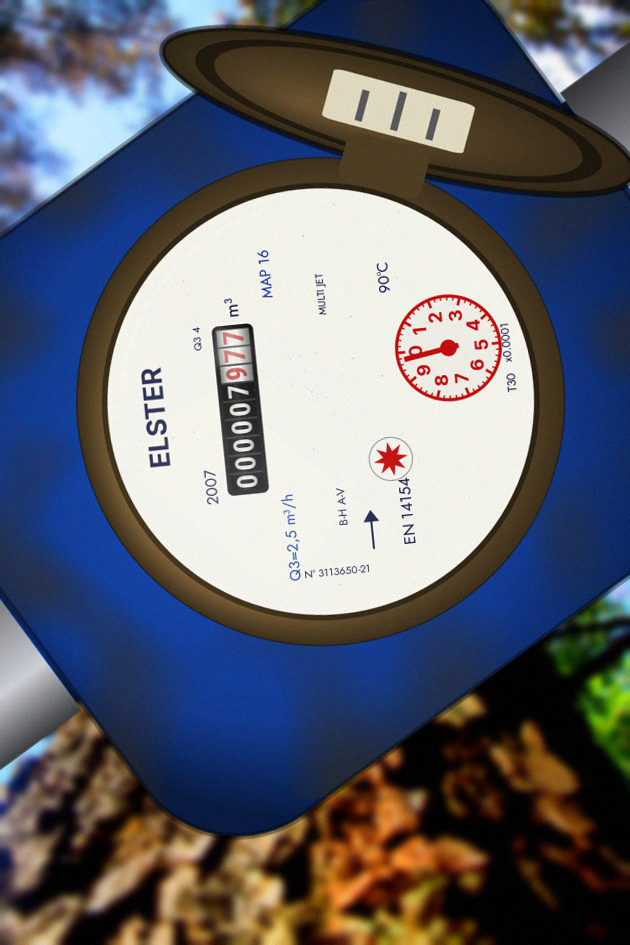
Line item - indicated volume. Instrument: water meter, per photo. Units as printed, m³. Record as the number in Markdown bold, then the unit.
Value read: **7.9769** m³
